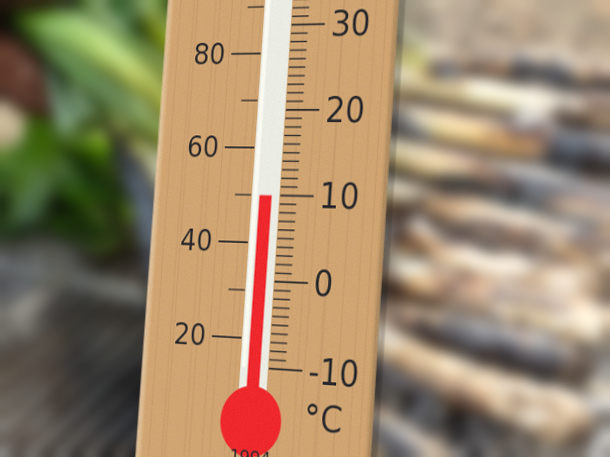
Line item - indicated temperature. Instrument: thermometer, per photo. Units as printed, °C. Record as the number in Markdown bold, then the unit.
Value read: **10** °C
